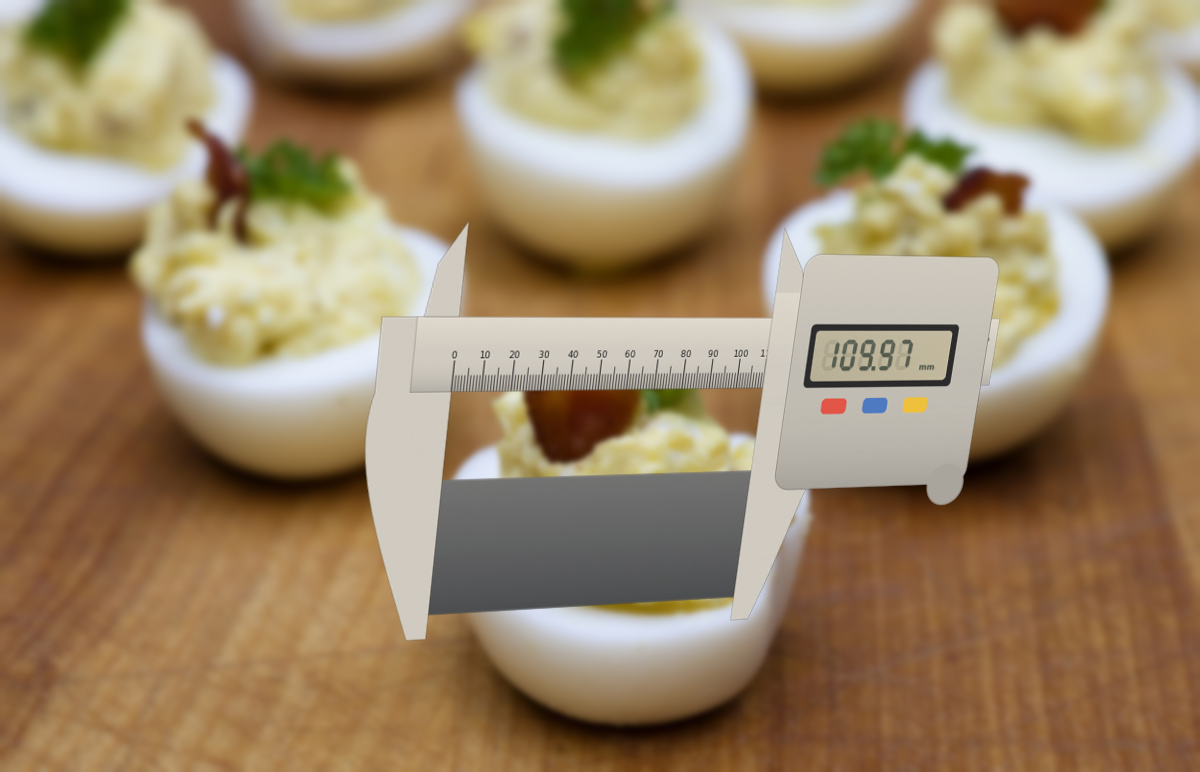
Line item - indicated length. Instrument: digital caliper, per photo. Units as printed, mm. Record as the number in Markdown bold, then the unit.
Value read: **109.97** mm
